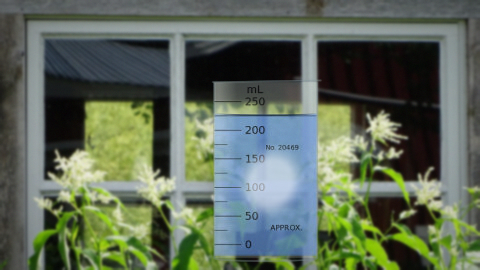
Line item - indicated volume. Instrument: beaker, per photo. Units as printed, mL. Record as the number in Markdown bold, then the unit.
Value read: **225** mL
